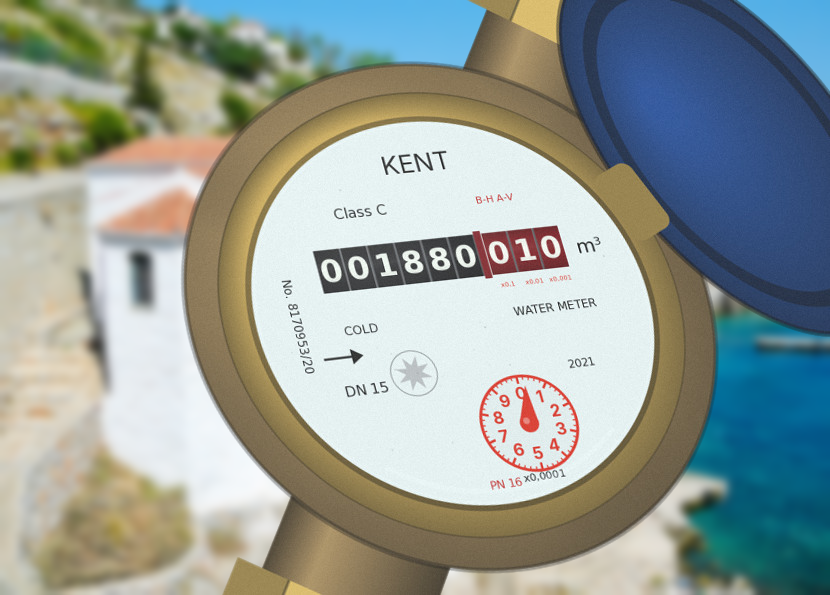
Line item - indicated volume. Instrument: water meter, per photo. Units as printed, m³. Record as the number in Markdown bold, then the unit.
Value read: **1880.0100** m³
